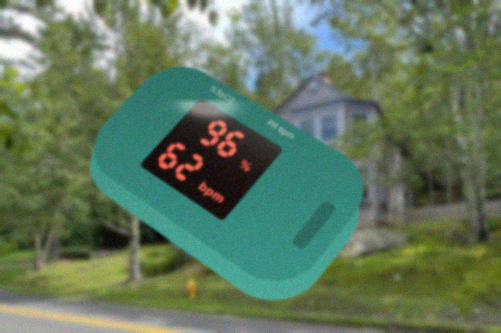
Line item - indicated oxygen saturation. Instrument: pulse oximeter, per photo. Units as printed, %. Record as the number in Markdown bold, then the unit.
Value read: **96** %
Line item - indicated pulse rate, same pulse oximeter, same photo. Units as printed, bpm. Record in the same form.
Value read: **62** bpm
